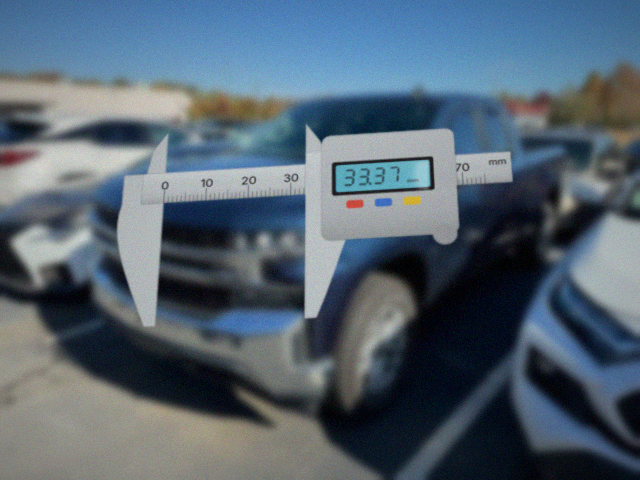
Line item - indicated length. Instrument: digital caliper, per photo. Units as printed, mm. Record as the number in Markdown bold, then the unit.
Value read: **33.37** mm
